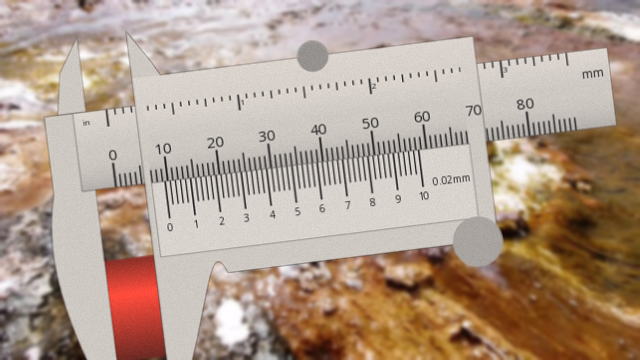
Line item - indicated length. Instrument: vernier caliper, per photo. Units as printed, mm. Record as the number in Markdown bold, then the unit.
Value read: **9.5** mm
